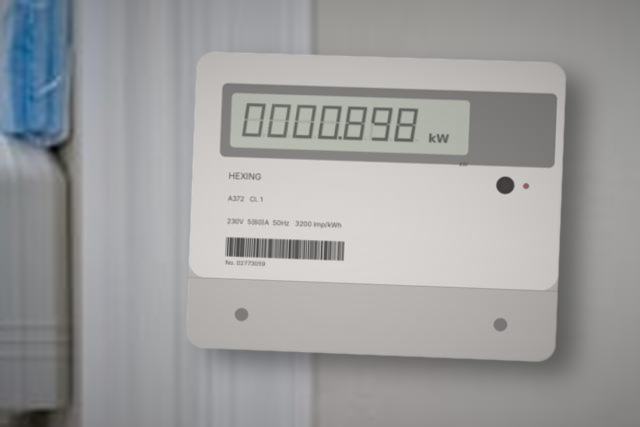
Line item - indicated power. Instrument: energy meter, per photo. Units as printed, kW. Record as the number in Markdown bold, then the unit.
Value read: **0.898** kW
